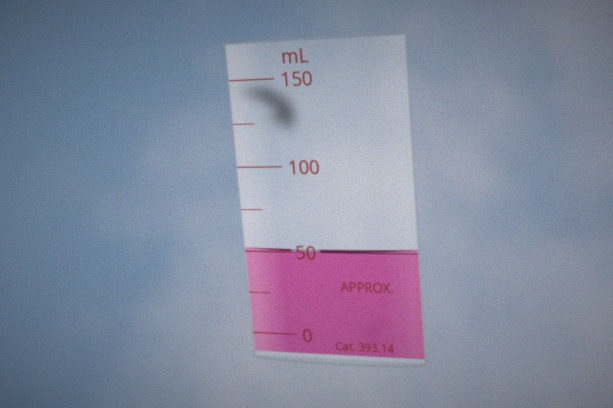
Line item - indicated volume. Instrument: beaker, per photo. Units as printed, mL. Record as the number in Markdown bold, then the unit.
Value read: **50** mL
